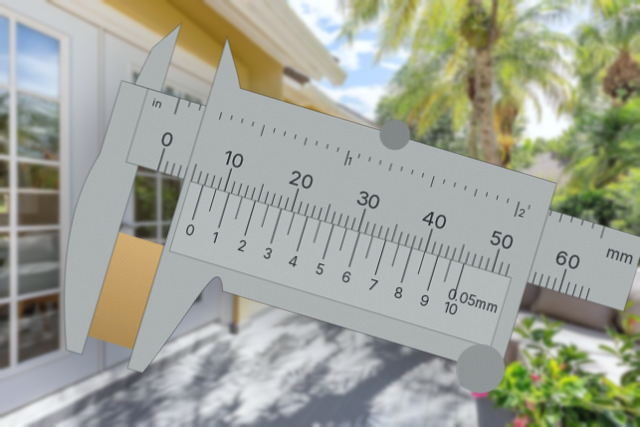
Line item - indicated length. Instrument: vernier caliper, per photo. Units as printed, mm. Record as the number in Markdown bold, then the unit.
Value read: **6.8** mm
